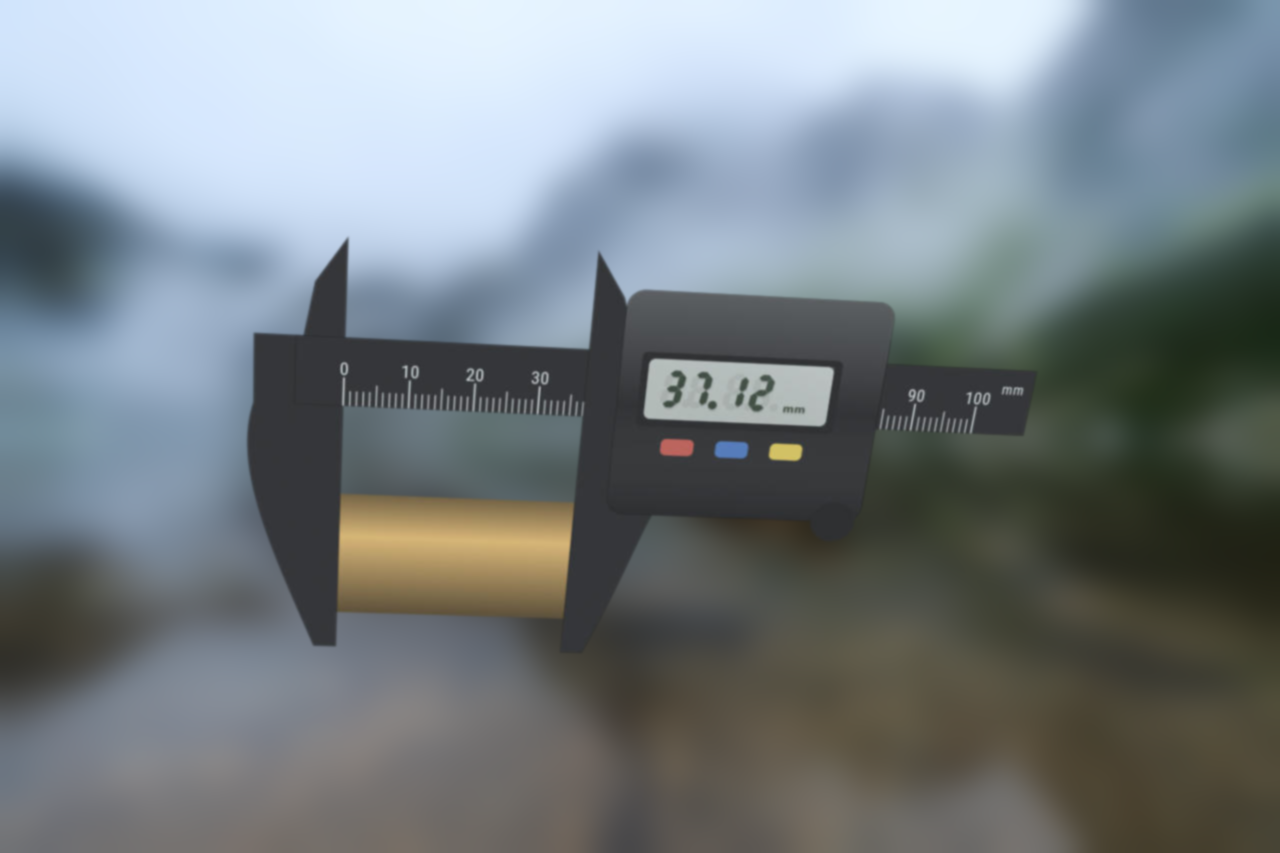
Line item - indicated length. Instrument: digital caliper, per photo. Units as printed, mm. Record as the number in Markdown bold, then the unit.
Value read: **37.12** mm
